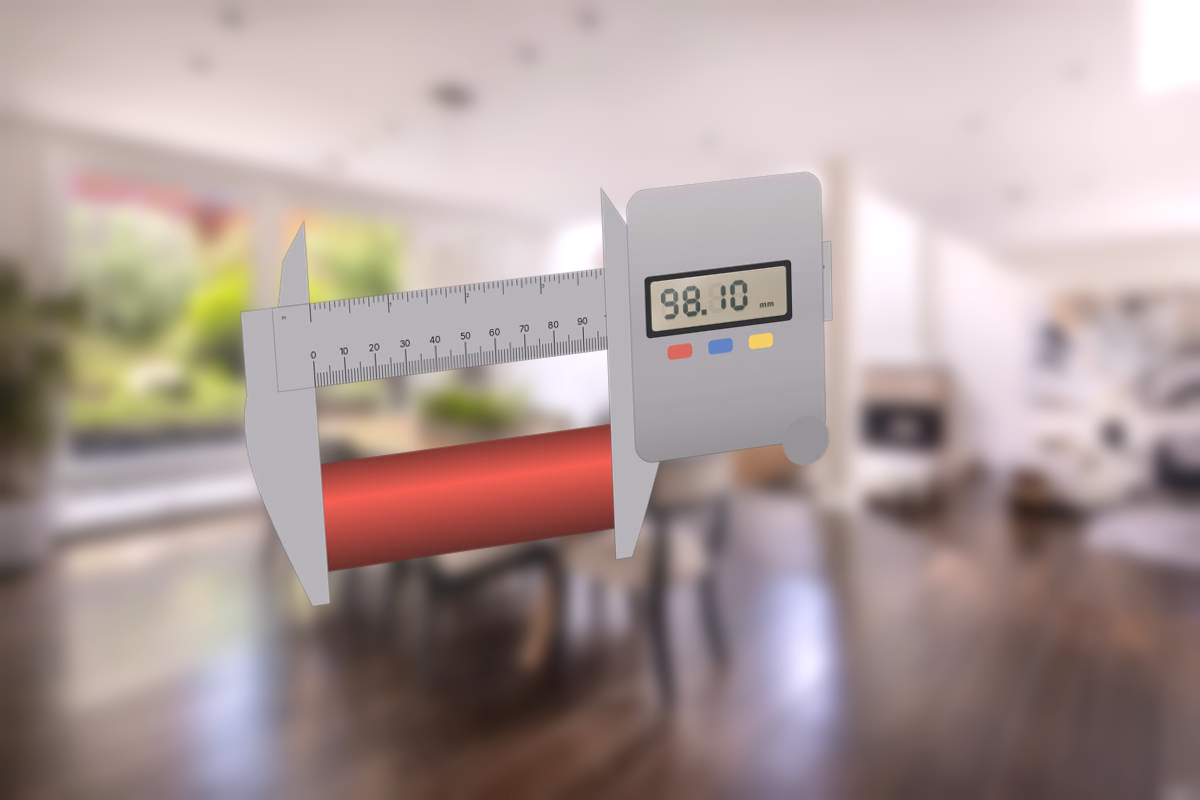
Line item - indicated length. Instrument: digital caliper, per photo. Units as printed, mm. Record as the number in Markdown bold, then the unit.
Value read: **98.10** mm
